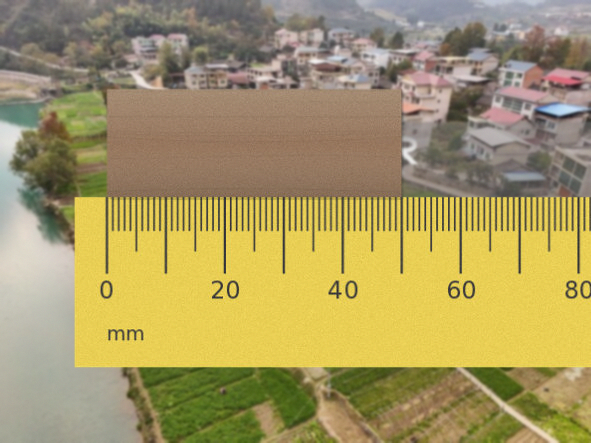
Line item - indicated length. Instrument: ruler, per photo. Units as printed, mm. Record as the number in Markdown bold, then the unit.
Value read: **50** mm
